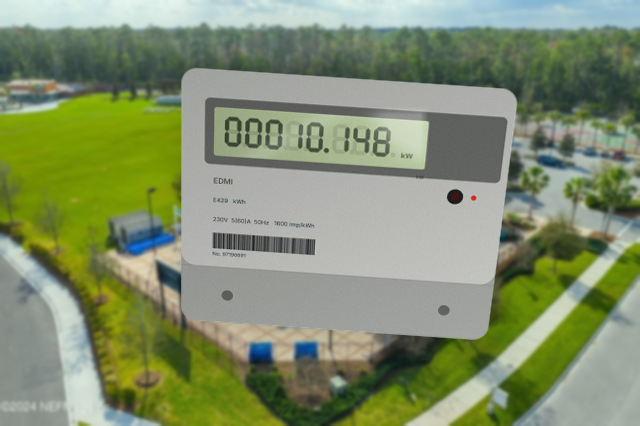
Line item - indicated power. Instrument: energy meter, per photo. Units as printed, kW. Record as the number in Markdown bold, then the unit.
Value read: **10.148** kW
